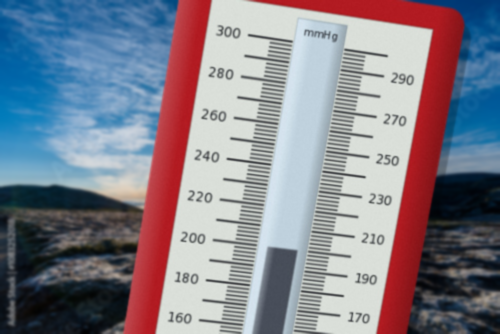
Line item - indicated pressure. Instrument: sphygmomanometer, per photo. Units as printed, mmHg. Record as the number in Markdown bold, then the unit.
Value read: **200** mmHg
